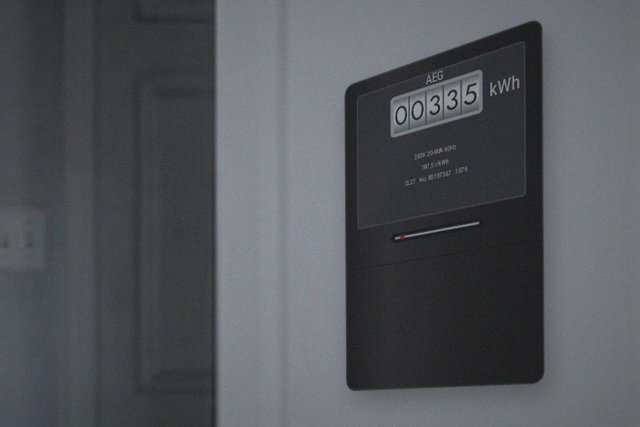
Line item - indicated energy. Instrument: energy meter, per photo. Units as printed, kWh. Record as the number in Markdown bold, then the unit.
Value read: **335** kWh
